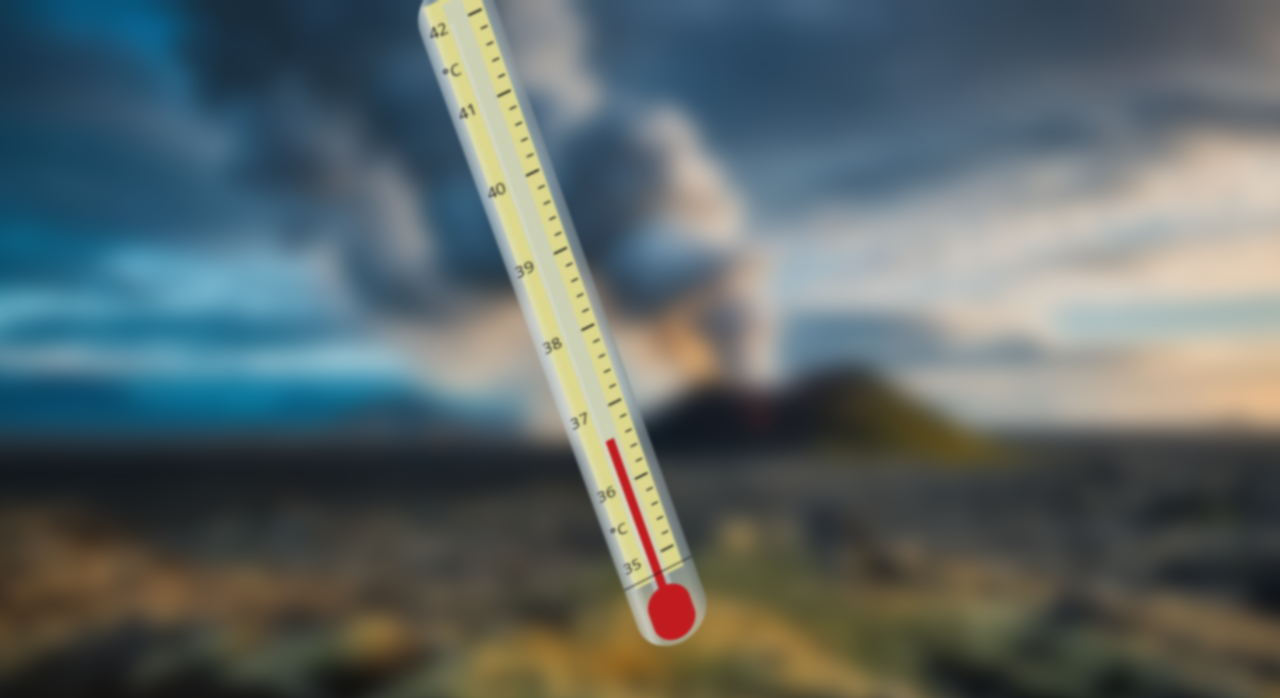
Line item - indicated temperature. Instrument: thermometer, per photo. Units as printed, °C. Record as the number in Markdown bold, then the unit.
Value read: **36.6** °C
